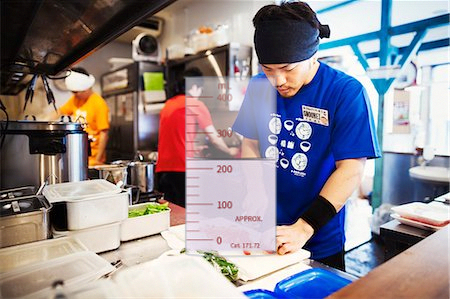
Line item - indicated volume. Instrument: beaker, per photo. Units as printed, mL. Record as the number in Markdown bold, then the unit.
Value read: **225** mL
